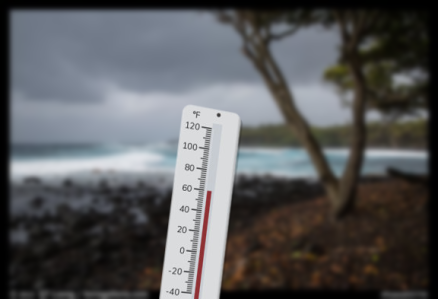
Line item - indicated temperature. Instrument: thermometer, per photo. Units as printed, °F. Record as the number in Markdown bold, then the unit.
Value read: **60** °F
